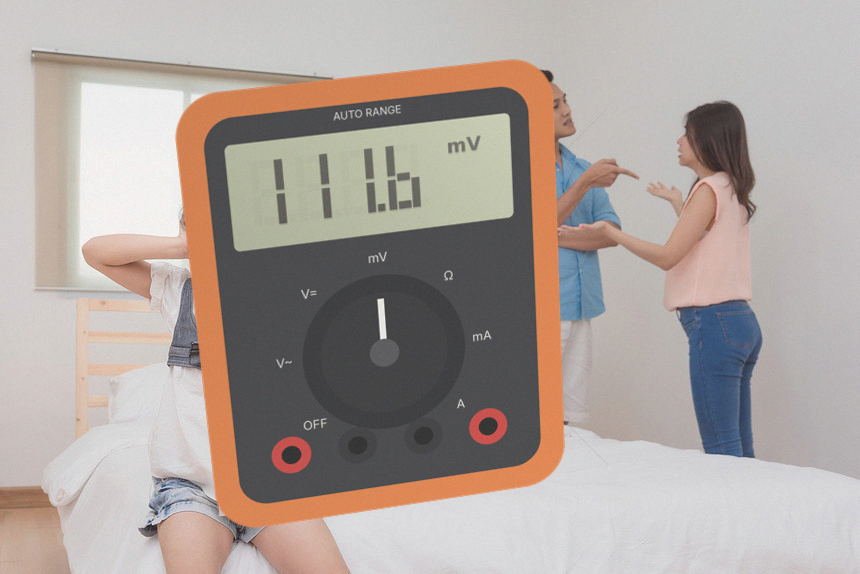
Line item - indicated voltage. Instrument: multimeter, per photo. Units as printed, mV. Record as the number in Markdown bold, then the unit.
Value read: **111.6** mV
